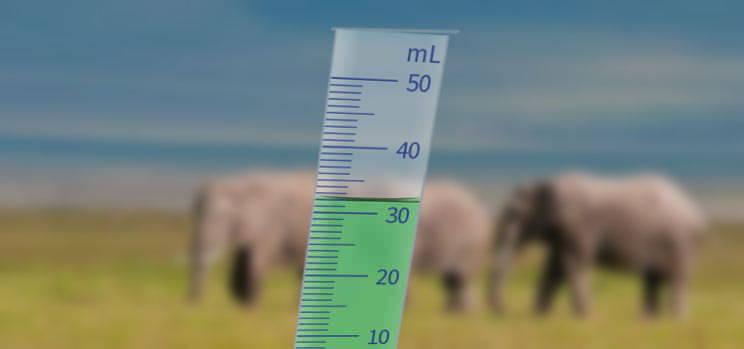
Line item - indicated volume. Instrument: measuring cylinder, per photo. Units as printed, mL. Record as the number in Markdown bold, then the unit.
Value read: **32** mL
